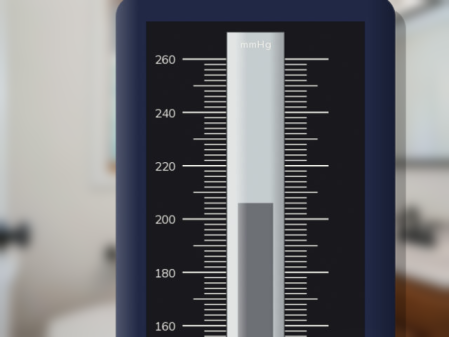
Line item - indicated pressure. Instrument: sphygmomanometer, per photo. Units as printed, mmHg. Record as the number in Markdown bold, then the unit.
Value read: **206** mmHg
